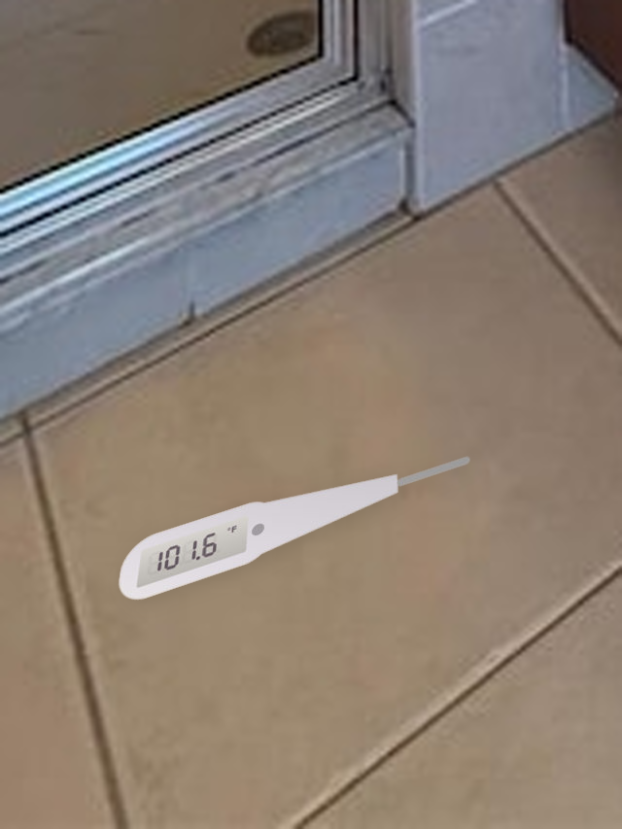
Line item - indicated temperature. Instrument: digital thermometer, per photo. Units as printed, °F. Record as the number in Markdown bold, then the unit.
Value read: **101.6** °F
